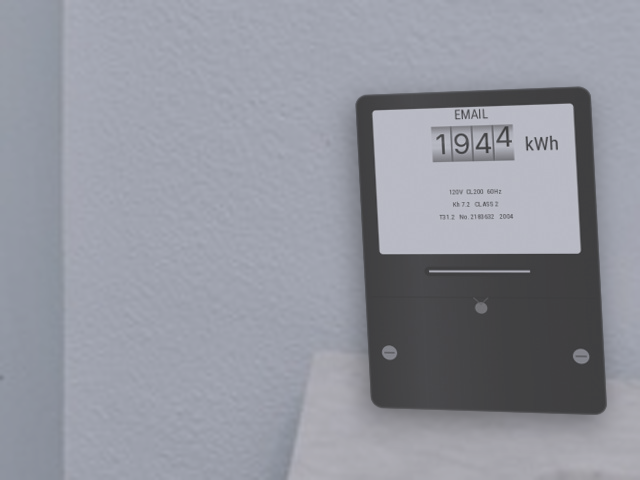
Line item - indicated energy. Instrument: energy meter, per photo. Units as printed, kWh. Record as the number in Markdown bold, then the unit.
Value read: **1944** kWh
